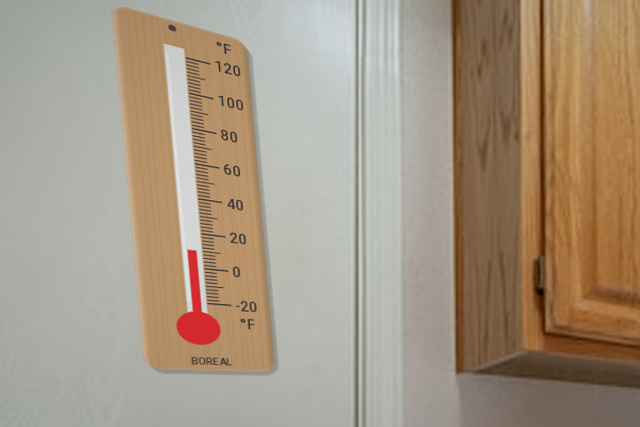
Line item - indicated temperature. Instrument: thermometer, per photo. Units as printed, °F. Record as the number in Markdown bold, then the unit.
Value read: **10** °F
